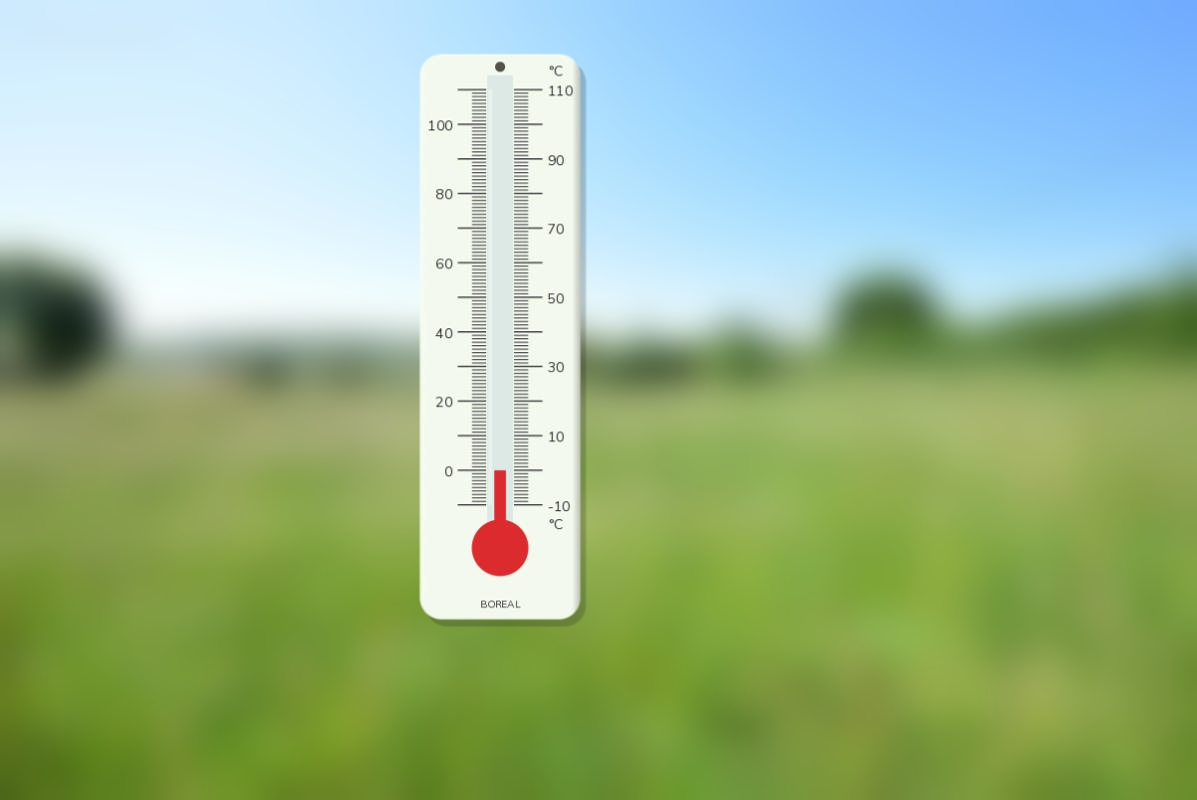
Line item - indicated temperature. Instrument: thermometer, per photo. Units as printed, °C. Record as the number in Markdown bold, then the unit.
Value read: **0** °C
